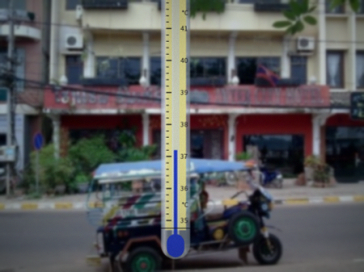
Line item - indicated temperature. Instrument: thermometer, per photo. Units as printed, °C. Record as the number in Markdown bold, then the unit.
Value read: **37.2** °C
